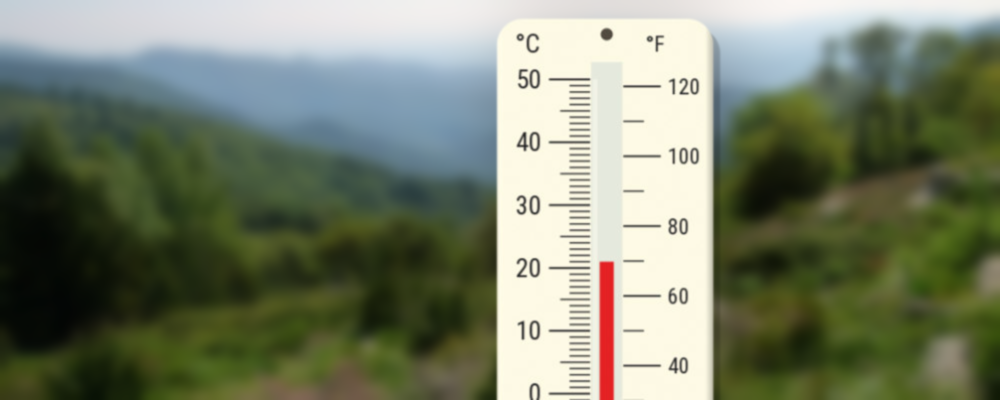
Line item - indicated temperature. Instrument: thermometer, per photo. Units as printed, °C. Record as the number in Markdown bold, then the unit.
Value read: **21** °C
